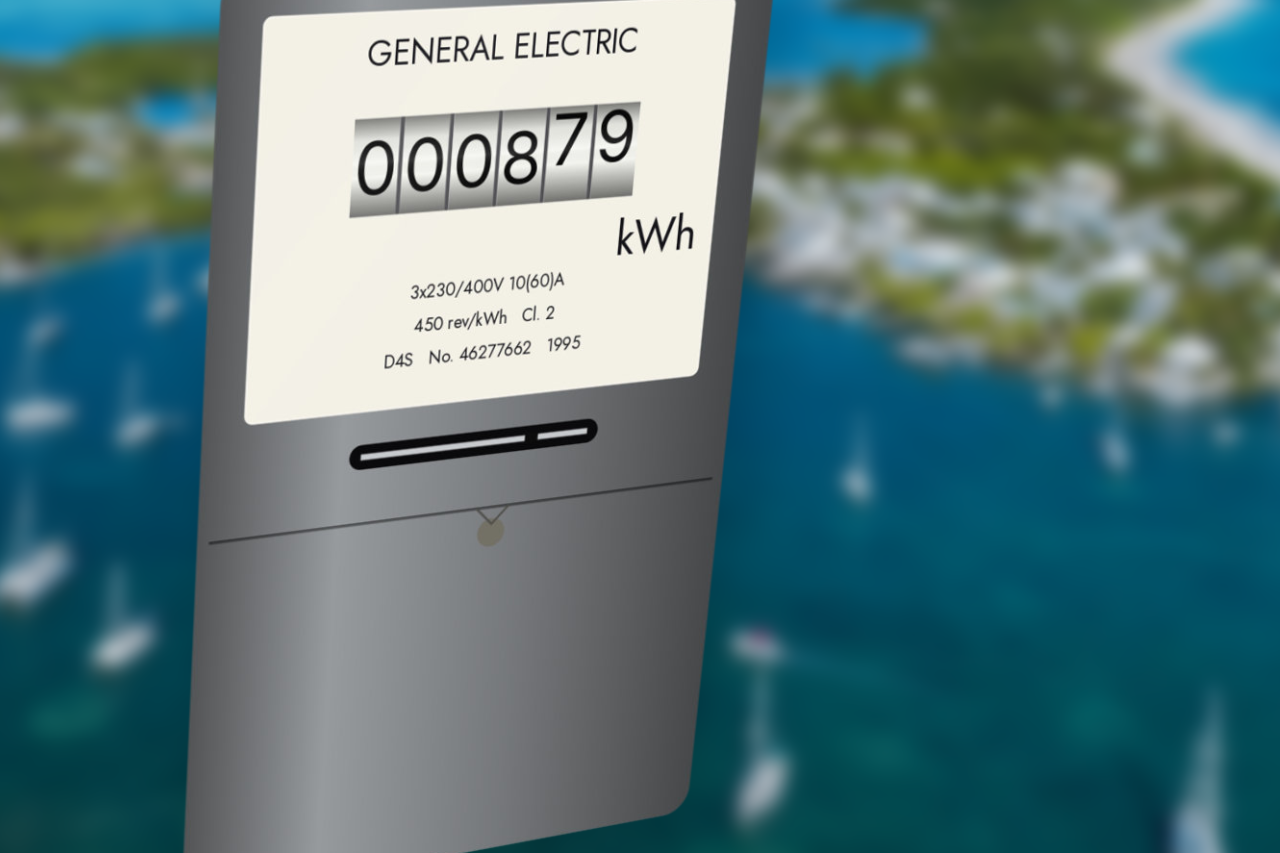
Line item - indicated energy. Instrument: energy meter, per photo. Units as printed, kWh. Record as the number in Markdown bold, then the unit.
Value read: **879** kWh
